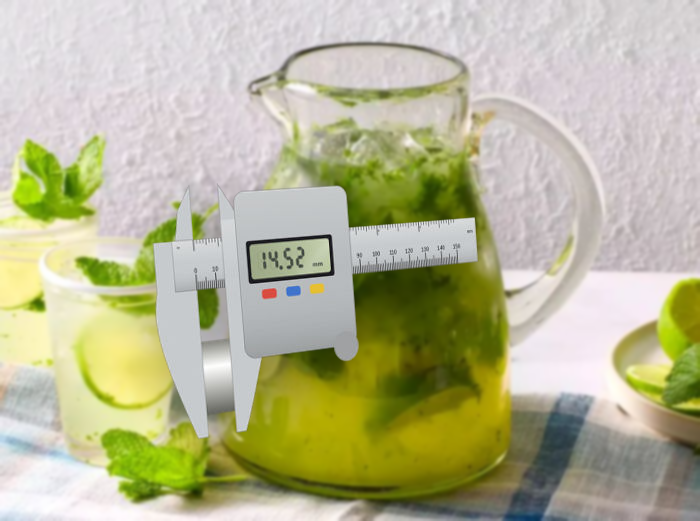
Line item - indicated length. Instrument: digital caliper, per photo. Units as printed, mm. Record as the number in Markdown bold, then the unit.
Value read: **14.52** mm
